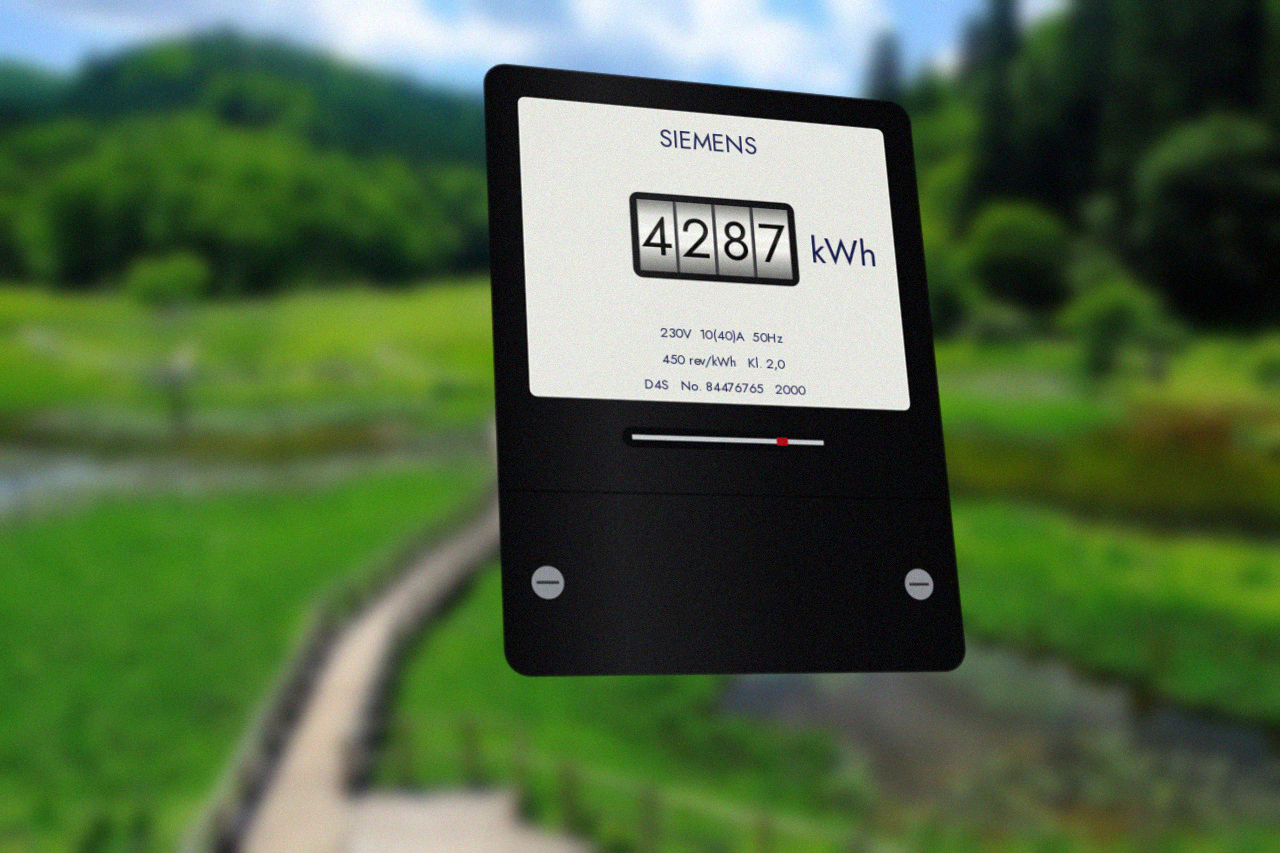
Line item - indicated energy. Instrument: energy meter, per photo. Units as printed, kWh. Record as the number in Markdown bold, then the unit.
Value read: **4287** kWh
